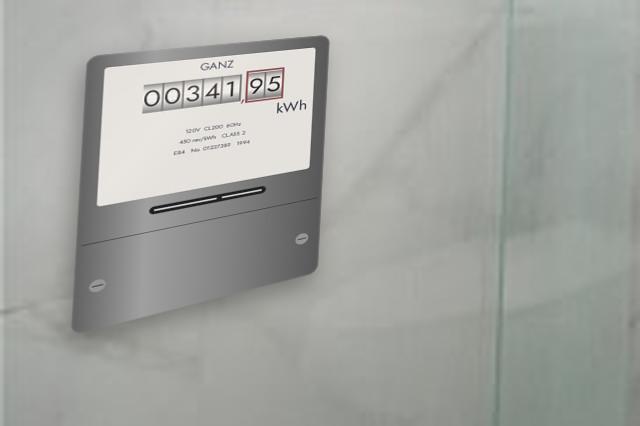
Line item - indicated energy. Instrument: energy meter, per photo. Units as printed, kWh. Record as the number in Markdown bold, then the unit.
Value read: **341.95** kWh
